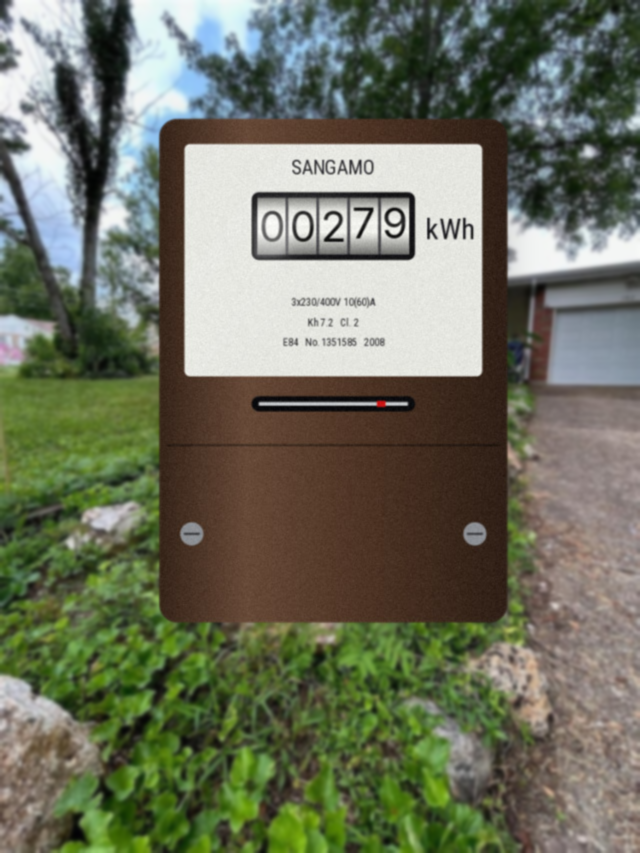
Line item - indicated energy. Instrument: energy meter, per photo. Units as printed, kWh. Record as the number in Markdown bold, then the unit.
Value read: **279** kWh
